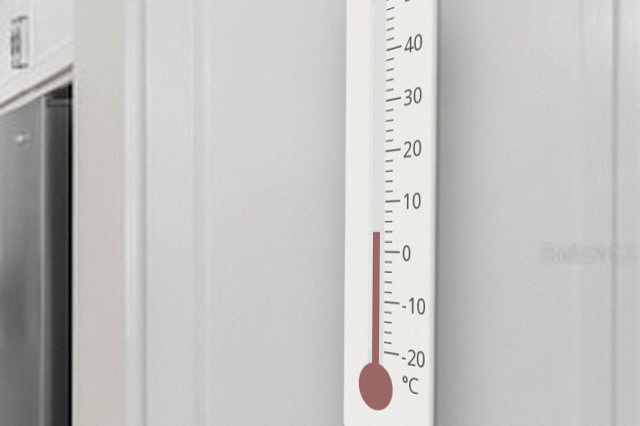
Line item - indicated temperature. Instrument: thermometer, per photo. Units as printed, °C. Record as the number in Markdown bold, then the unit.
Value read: **4** °C
